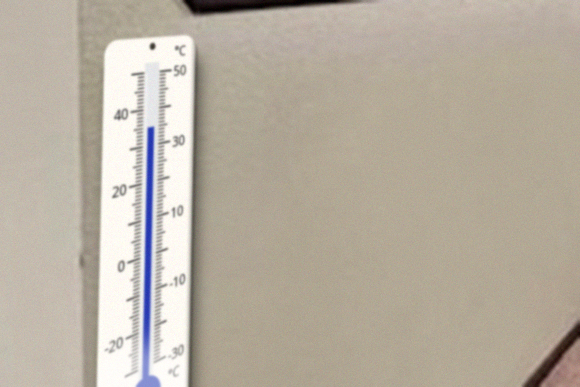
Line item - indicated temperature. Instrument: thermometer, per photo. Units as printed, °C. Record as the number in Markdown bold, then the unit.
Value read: **35** °C
